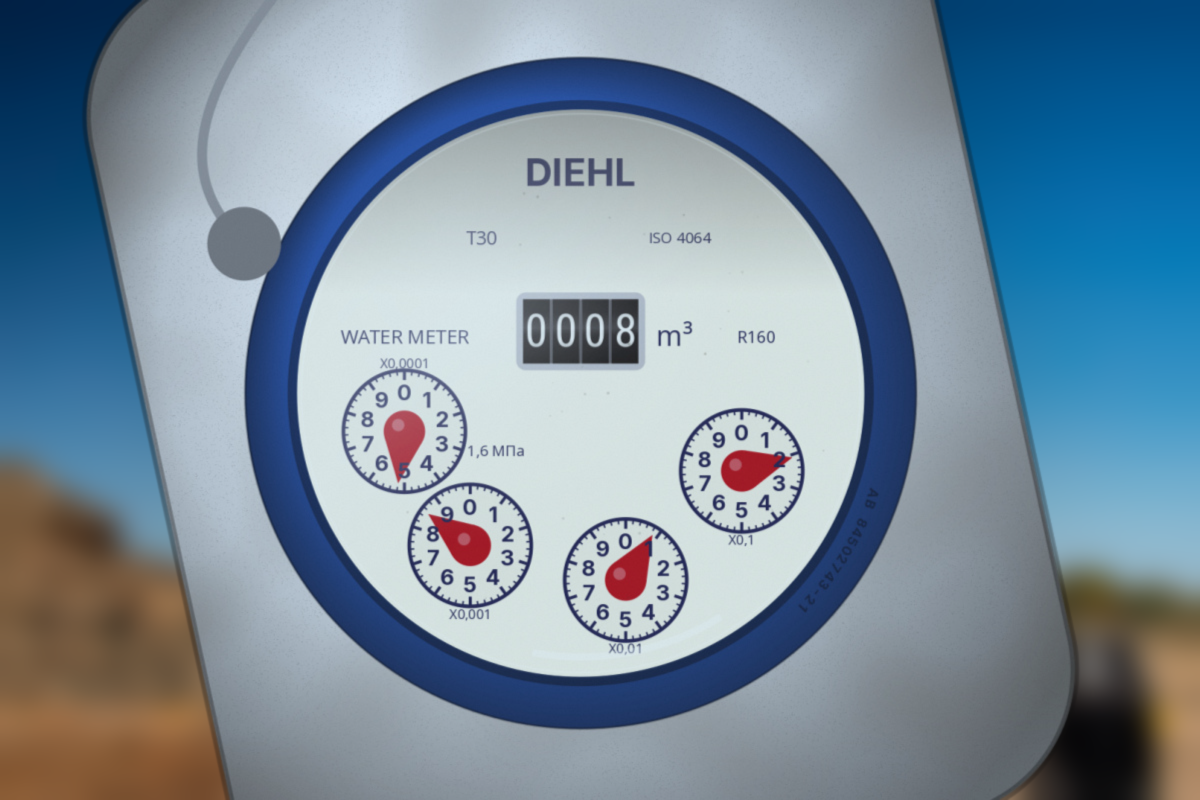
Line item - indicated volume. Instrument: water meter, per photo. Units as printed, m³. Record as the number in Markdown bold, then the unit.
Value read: **8.2085** m³
